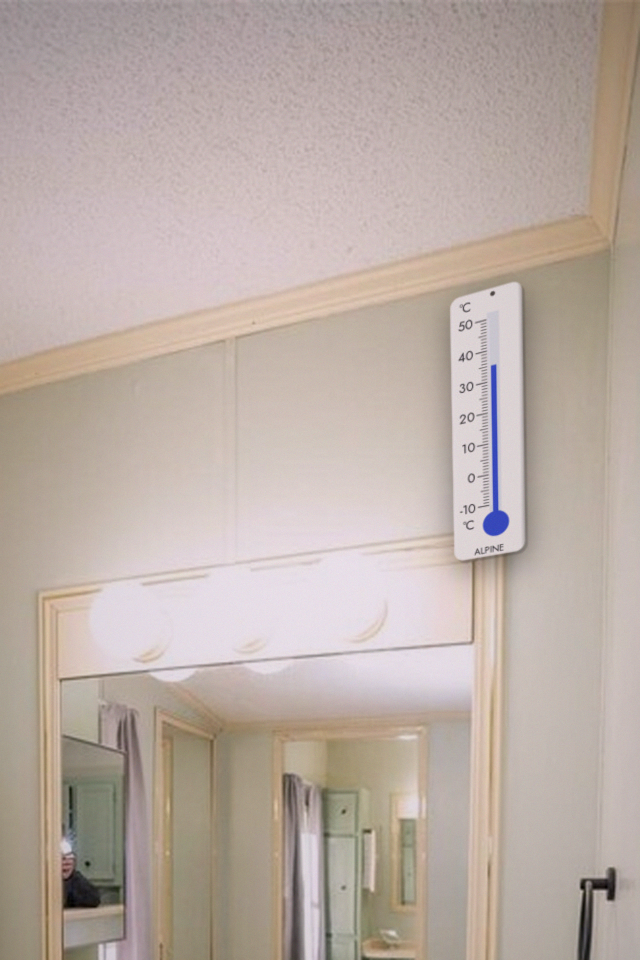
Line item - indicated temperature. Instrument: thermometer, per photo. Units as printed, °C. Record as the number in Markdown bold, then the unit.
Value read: **35** °C
